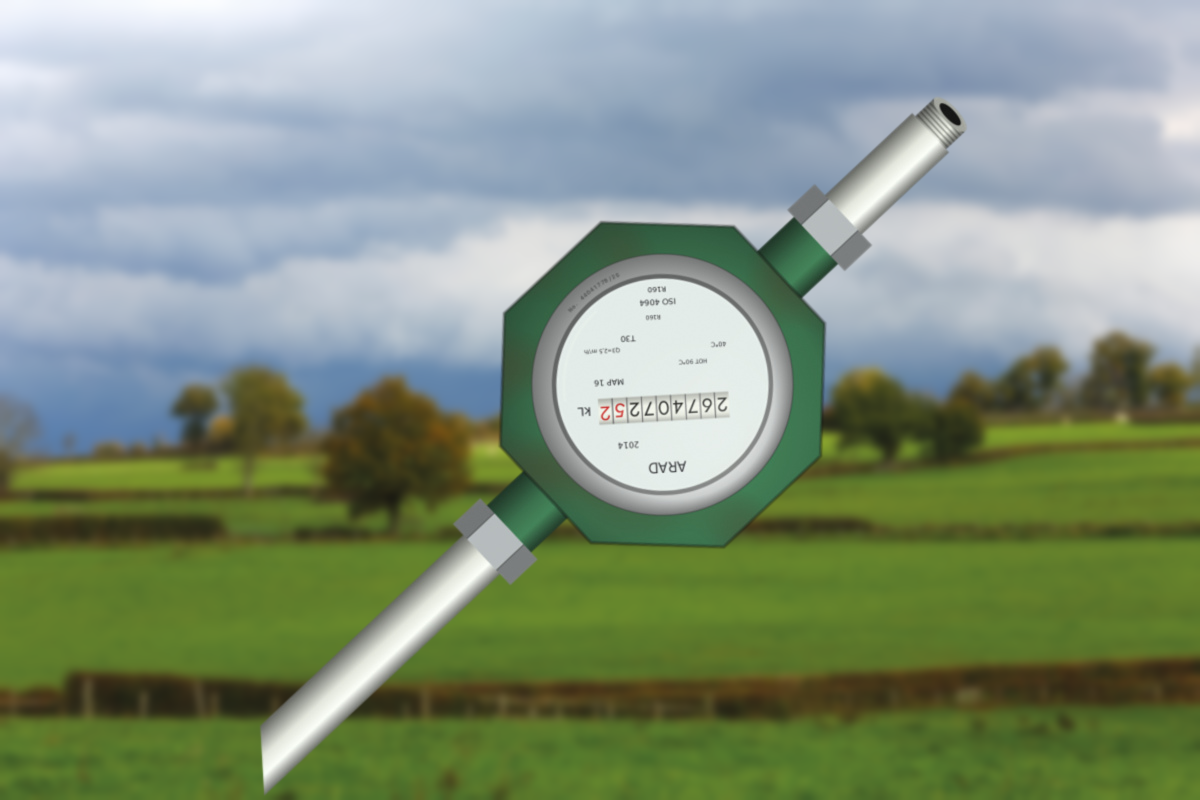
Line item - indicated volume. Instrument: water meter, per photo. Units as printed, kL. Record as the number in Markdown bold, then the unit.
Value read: **2674072.52** kL
